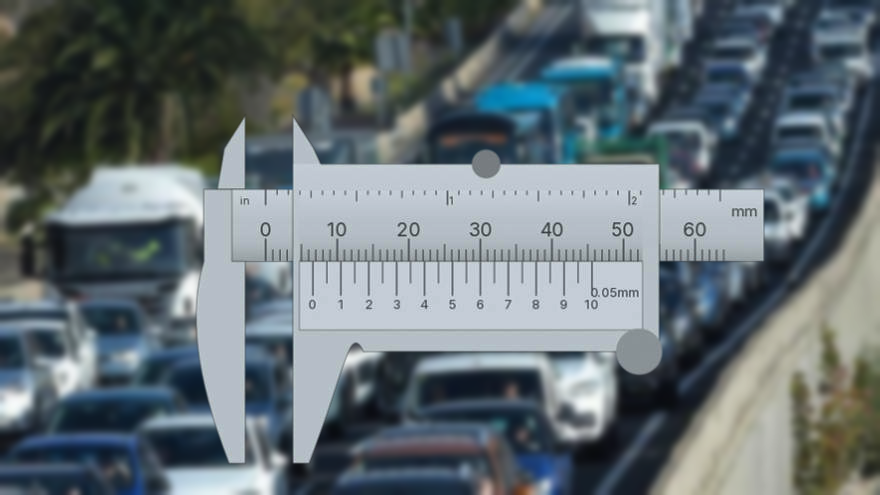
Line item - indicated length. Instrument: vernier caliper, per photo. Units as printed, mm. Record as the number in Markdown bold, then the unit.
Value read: **6.6** mm
